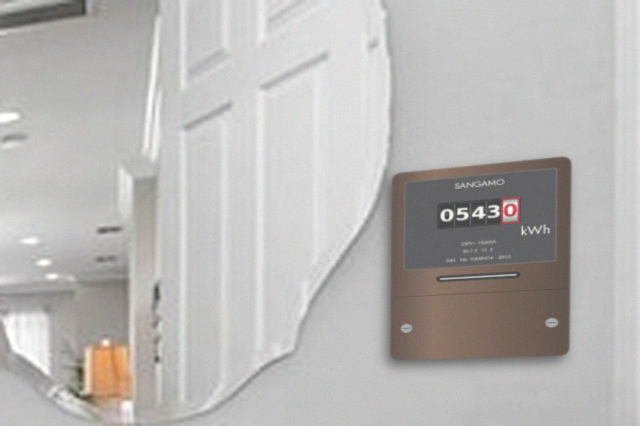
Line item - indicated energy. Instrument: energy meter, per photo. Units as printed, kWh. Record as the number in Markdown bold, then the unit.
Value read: **543.0** kWh
